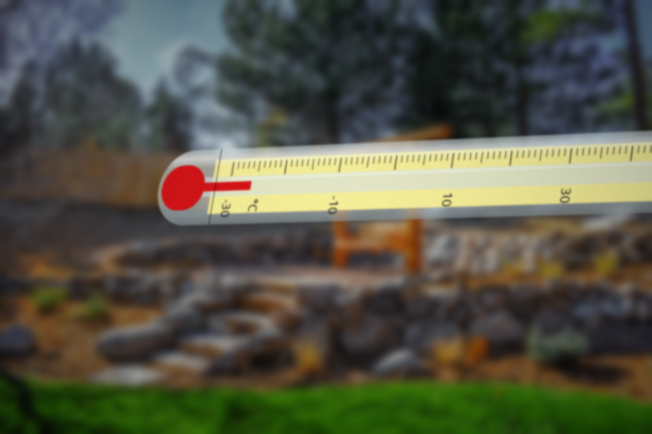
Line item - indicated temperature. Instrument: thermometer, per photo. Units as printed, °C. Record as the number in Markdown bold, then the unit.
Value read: **-26** °C
